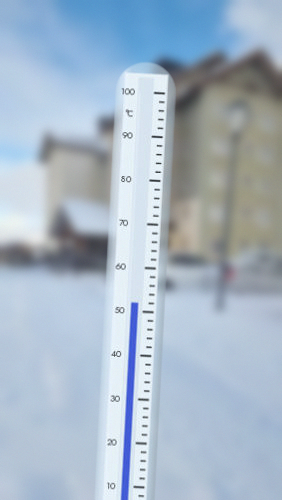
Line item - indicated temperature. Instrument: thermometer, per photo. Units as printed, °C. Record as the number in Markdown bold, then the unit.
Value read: **52** °C
